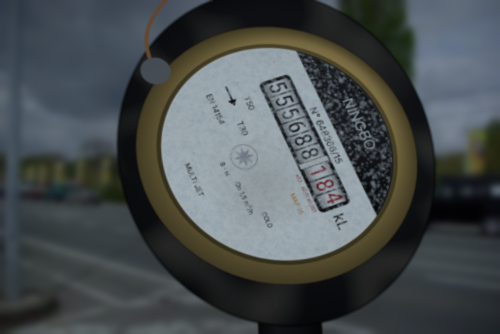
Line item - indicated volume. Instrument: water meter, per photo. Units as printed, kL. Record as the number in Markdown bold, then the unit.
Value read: **555688.184** kL
